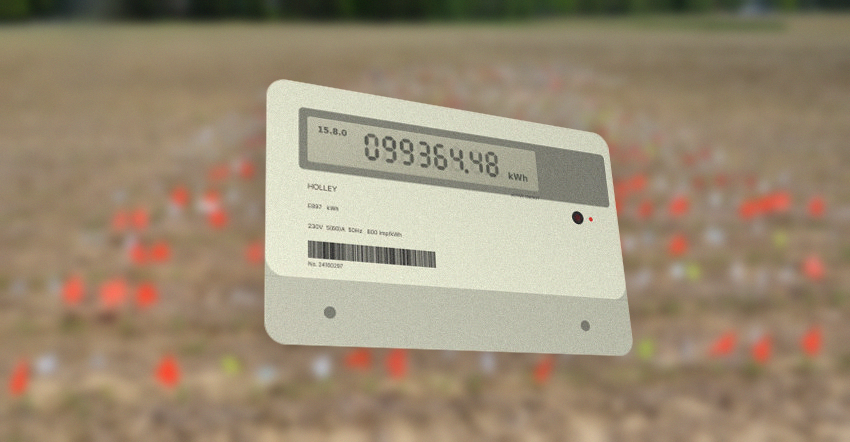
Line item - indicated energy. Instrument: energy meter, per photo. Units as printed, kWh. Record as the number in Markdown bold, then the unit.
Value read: **99364.48** kWh
